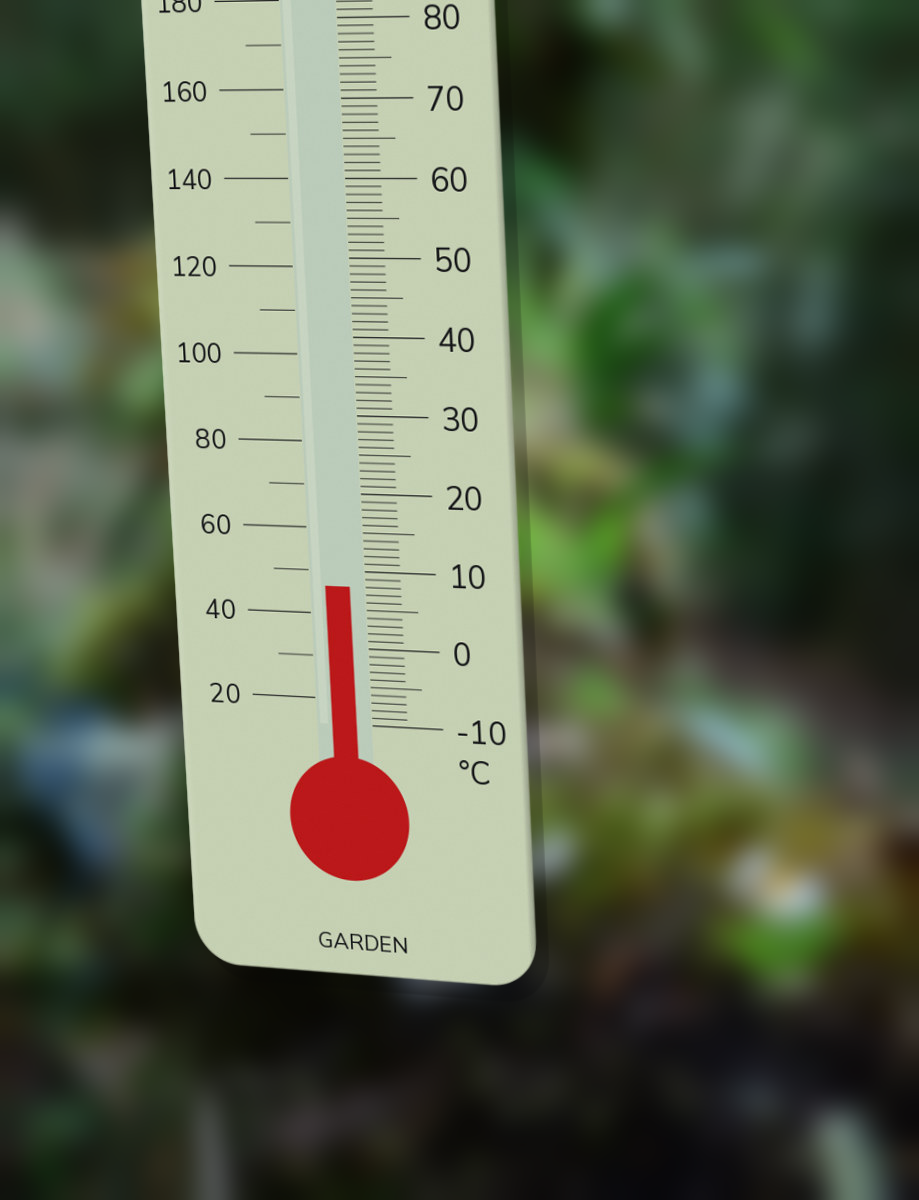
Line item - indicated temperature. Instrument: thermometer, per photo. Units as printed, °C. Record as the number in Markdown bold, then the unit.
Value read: **8** °C
